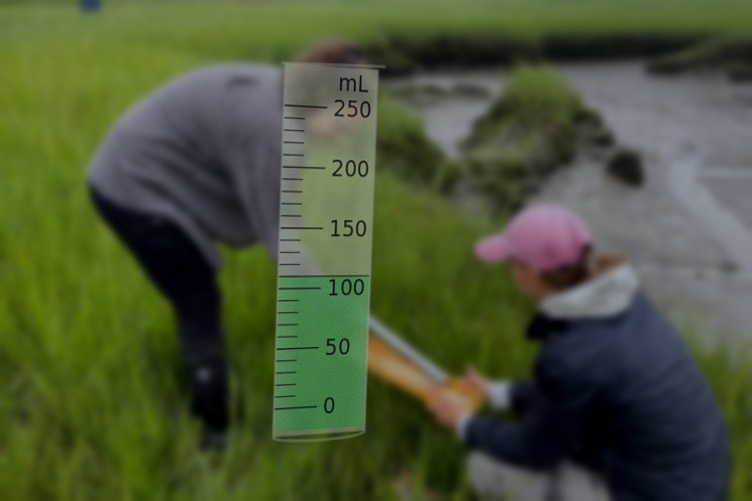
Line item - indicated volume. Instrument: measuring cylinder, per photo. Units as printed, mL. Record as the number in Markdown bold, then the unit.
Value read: **110** mL
